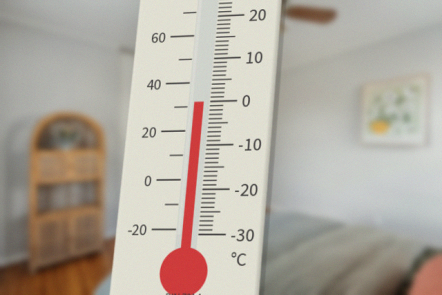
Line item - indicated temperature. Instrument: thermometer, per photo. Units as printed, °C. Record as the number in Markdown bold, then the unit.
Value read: **0** °C
